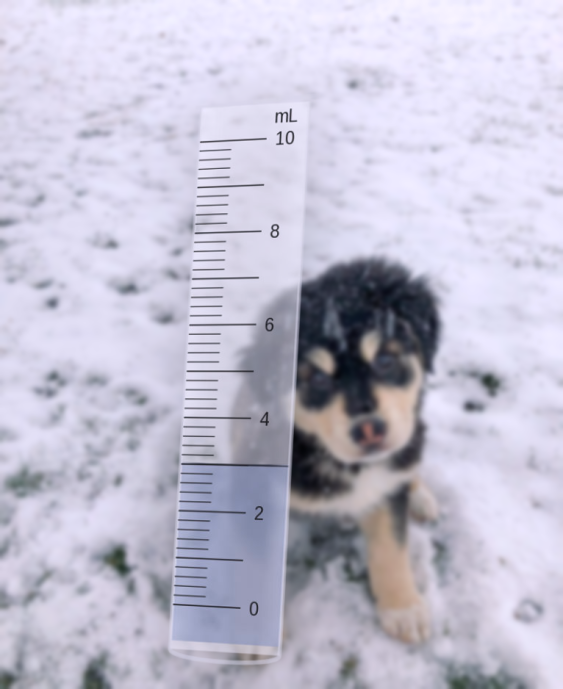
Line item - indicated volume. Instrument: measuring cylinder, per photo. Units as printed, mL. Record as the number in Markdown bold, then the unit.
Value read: **3** mL
